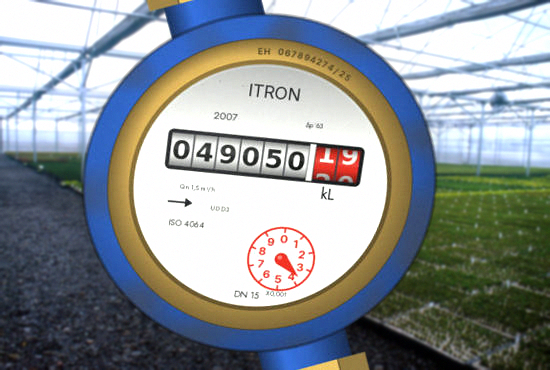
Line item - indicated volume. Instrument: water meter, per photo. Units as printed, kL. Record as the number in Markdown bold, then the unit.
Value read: **49050.193** kL
